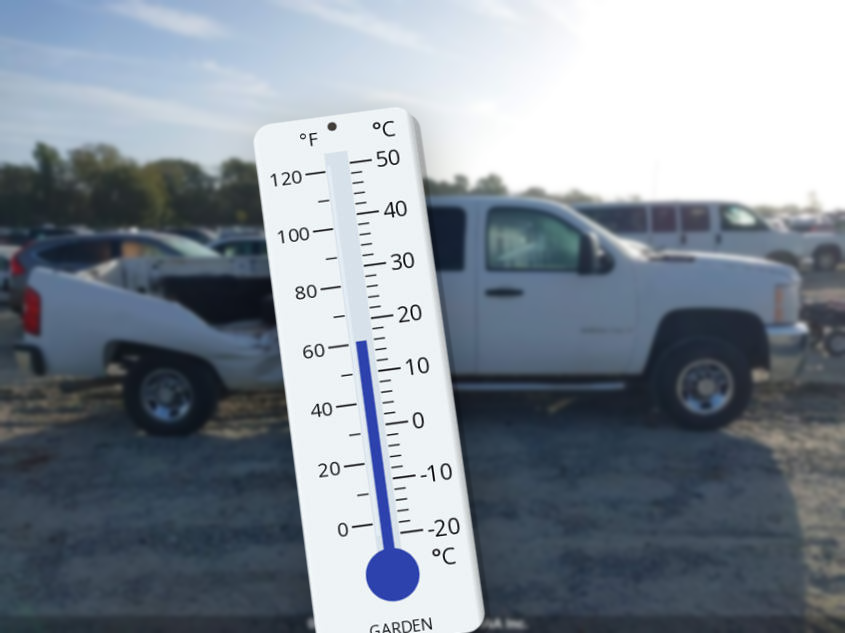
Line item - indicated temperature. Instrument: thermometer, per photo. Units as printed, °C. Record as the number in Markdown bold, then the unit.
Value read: **16** °C
